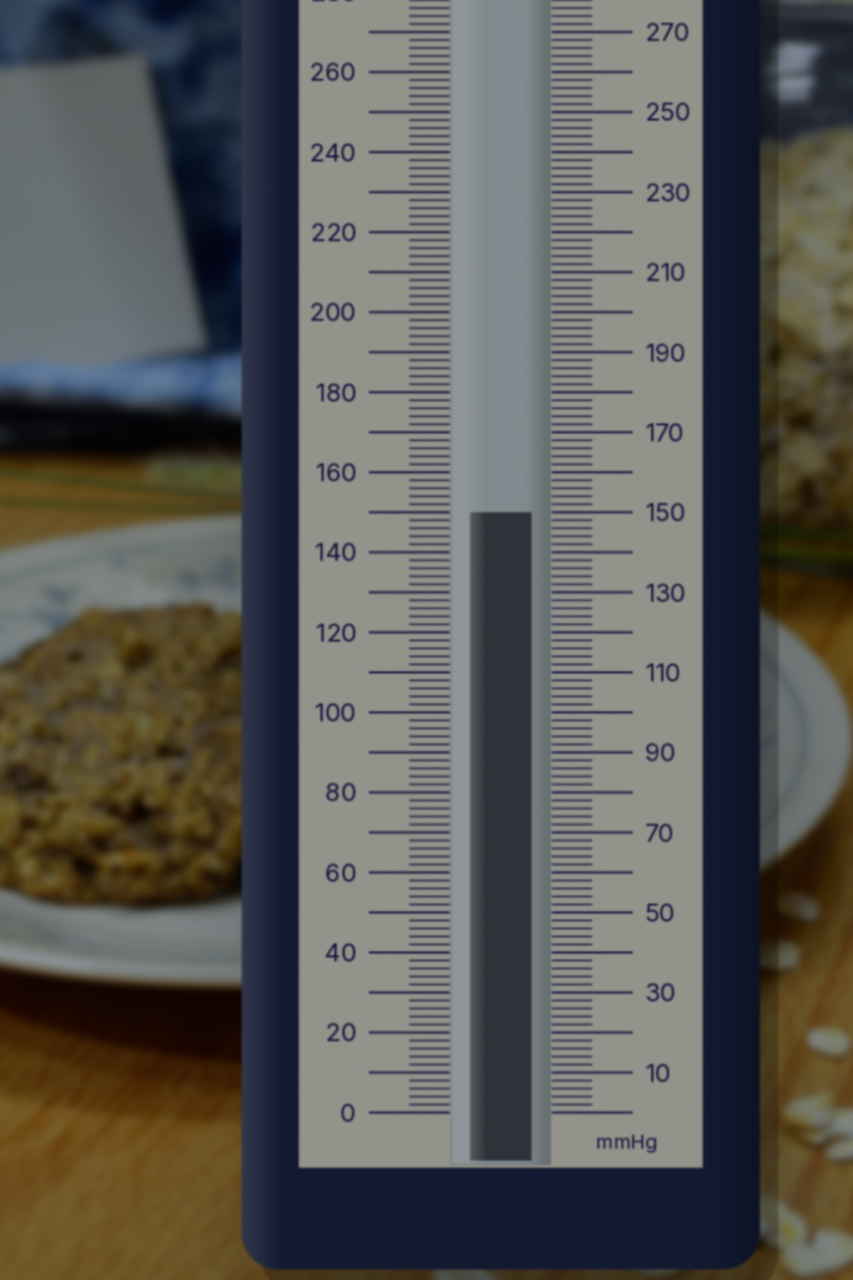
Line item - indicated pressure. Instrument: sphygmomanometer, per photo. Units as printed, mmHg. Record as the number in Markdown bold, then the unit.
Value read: **150** mmHg
